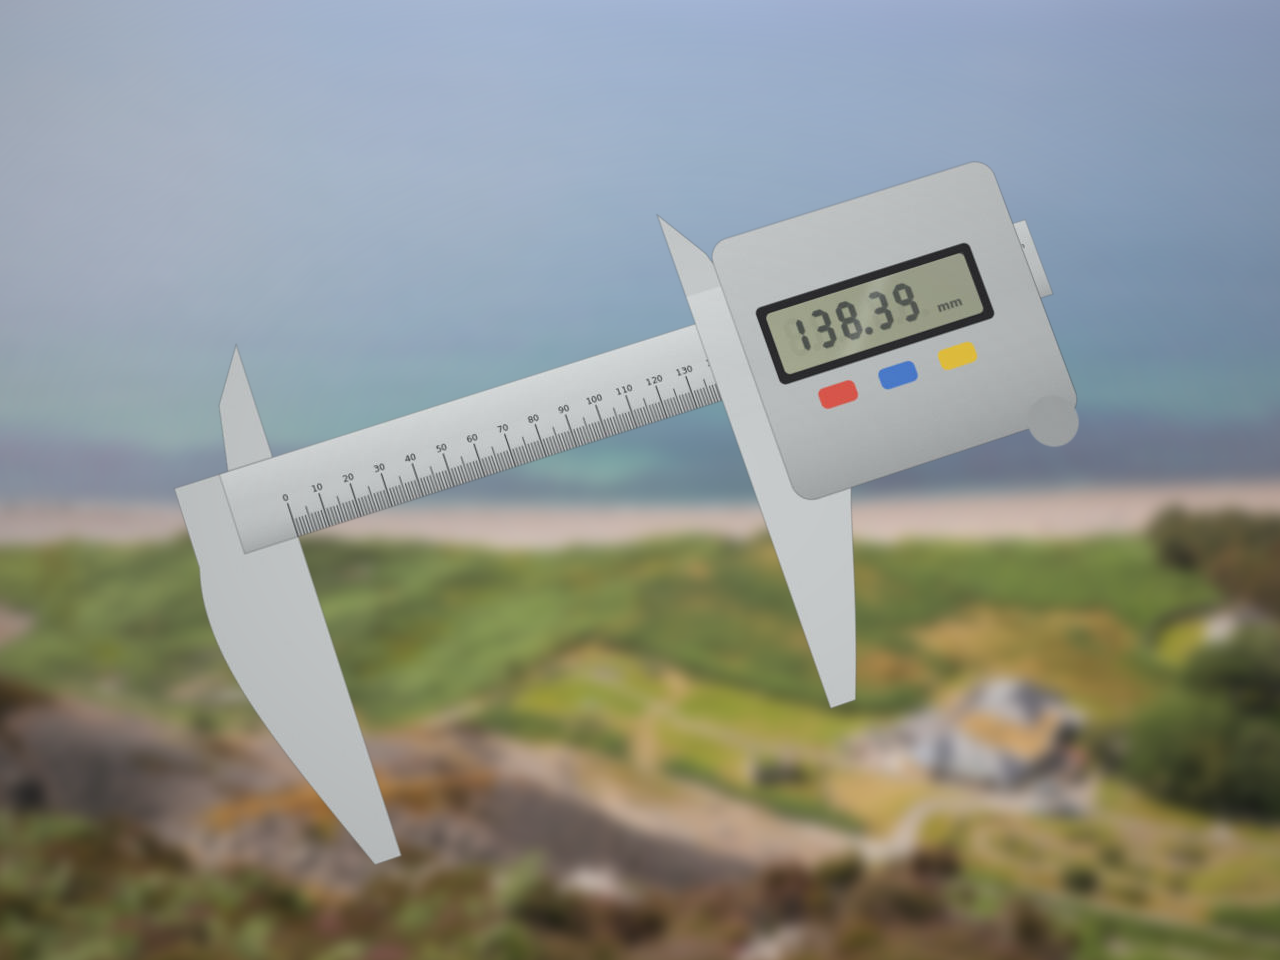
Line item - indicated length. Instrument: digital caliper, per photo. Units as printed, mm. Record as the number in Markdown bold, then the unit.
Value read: **138.39** mm
